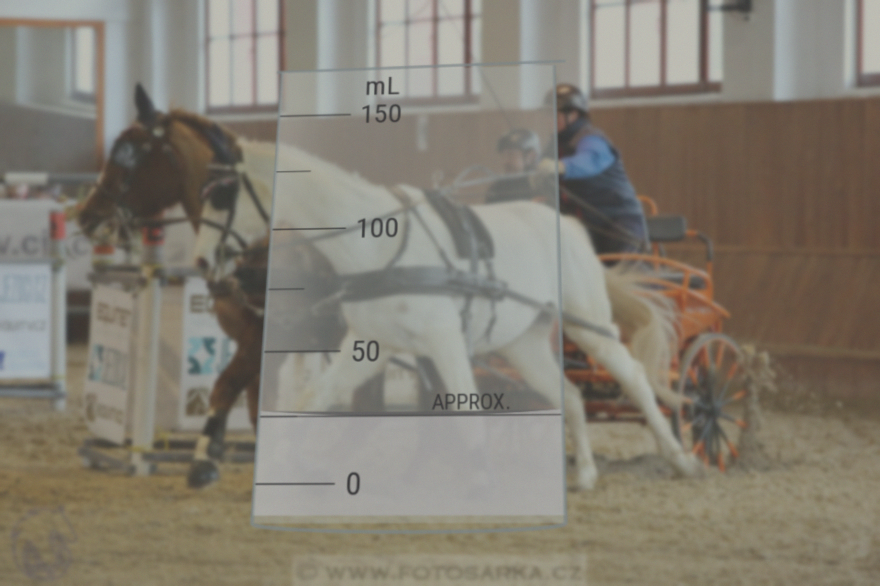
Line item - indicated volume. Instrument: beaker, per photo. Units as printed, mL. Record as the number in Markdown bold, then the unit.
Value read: **25** mL
